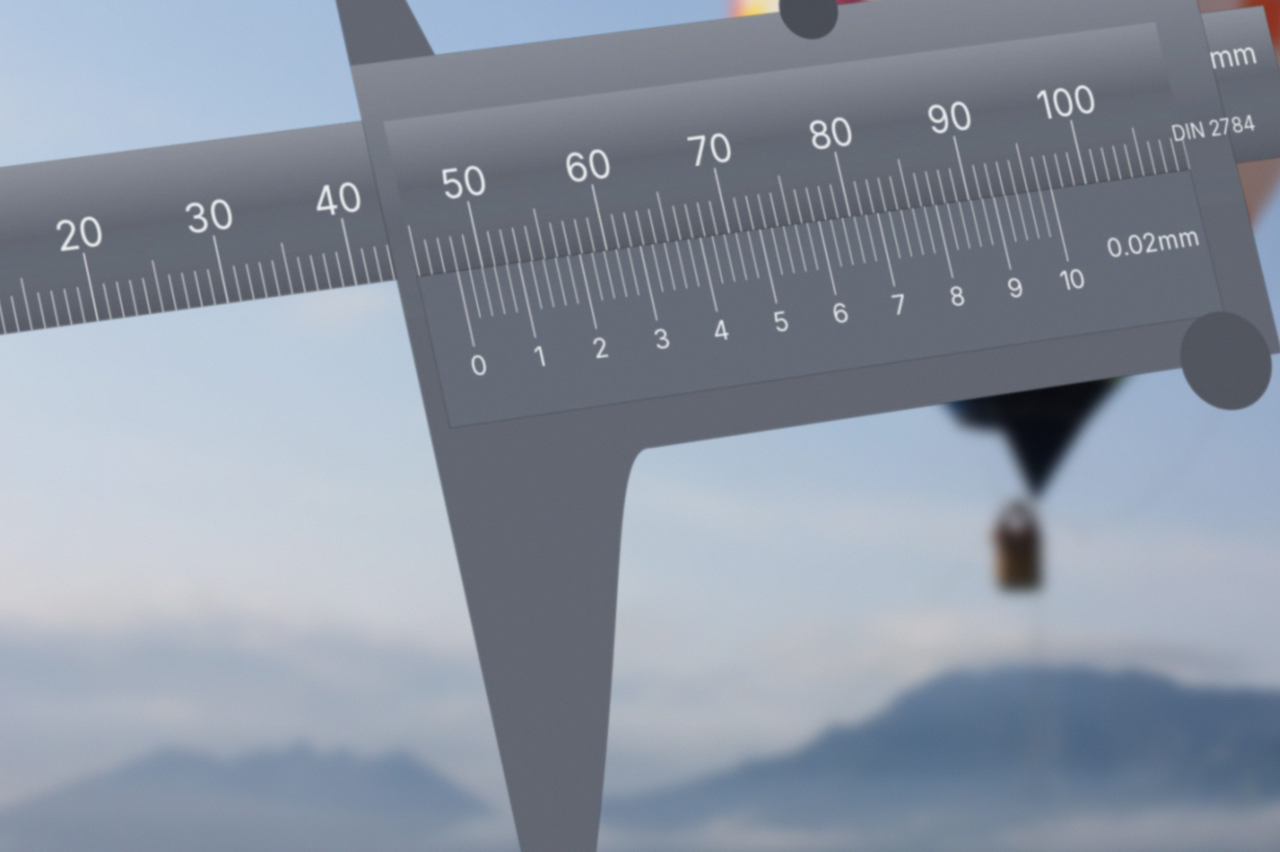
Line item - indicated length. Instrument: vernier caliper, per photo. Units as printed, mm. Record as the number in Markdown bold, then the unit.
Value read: **48.0** mm
